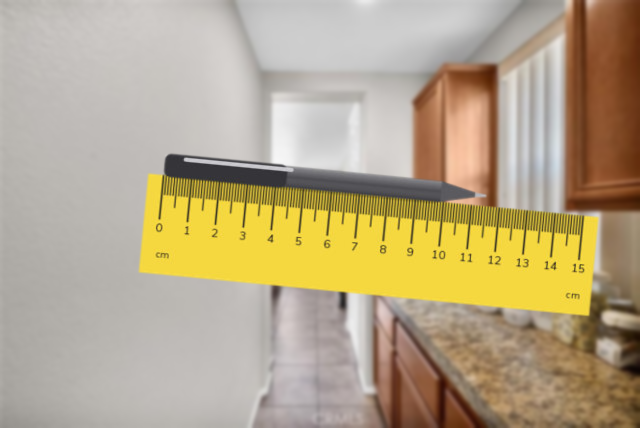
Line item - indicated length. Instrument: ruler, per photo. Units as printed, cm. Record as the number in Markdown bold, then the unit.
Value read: **11.5** cm
